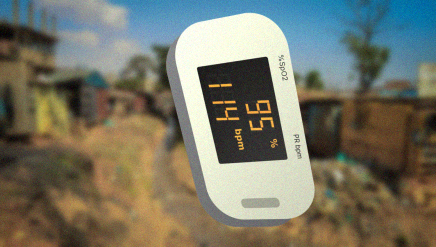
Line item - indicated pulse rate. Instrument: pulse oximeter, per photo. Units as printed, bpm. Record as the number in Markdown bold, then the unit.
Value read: **114** bpm
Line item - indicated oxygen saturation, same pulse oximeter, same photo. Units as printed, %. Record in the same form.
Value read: **95** %
